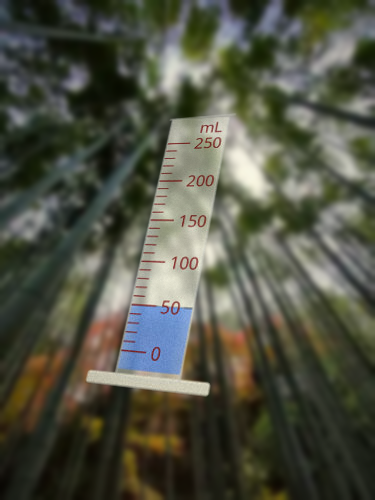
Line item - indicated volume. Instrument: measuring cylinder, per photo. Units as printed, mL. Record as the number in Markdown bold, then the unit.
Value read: **50** mL
